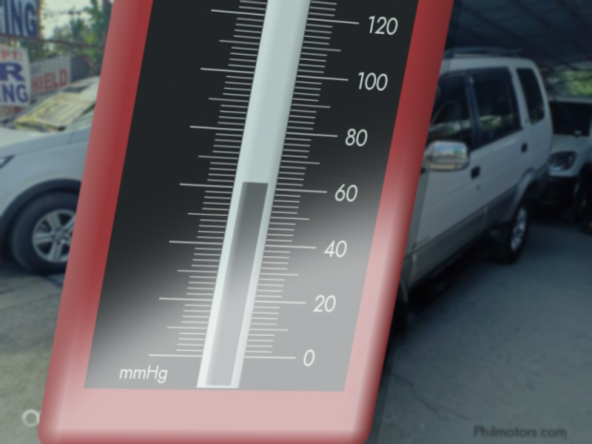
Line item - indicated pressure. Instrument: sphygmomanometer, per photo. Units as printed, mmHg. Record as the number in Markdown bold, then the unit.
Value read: **62** mmHg
